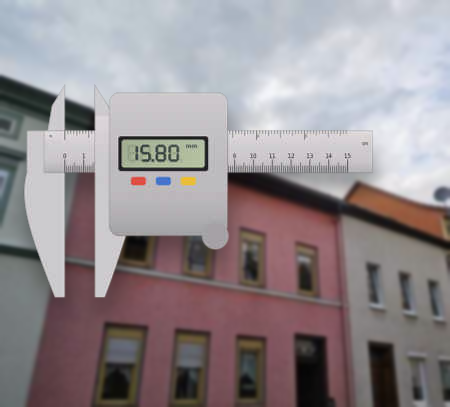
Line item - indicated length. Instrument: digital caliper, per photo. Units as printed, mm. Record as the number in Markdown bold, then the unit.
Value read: **15.80** mm
